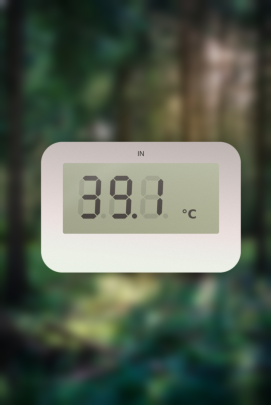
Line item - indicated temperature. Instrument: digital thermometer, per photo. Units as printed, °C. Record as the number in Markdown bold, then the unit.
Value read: **39.1** °C
